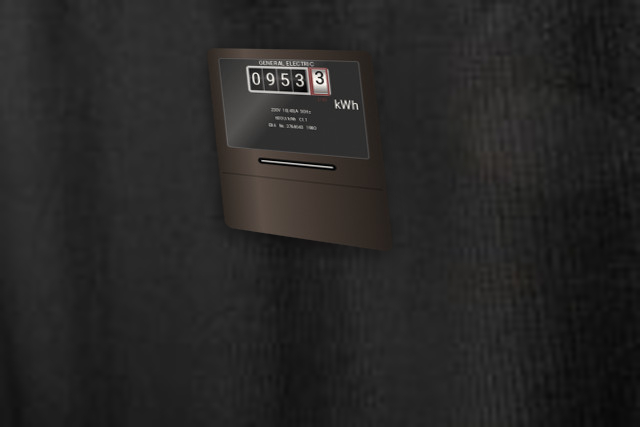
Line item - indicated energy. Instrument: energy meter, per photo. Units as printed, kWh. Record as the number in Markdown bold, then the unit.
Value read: **953.3** kWh
